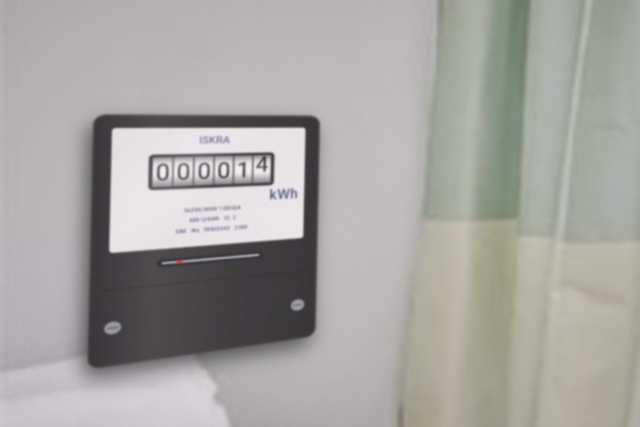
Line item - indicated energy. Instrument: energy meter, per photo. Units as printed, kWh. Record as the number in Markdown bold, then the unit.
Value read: **14** kWh
